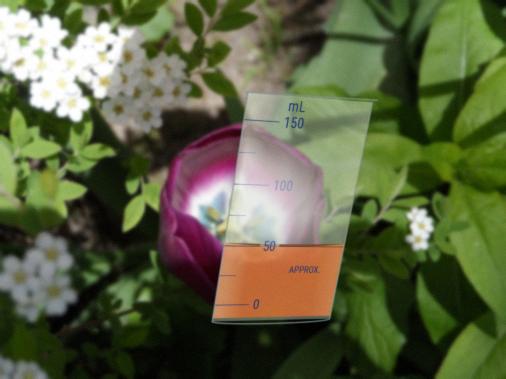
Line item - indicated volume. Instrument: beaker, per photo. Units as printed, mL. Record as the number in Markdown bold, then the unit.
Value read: **50** mL
